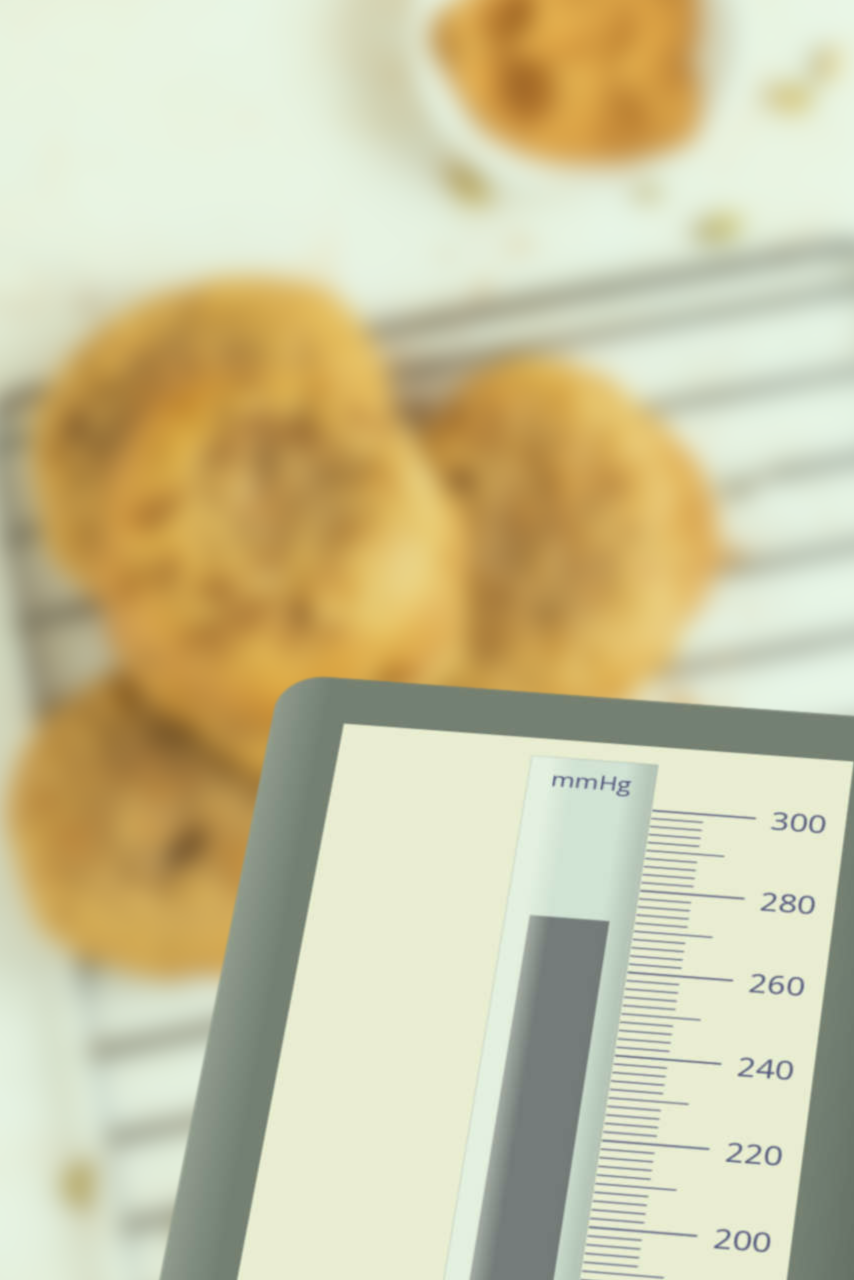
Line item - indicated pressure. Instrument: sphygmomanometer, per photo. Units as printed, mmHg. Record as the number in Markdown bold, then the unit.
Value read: **272** mmHg
